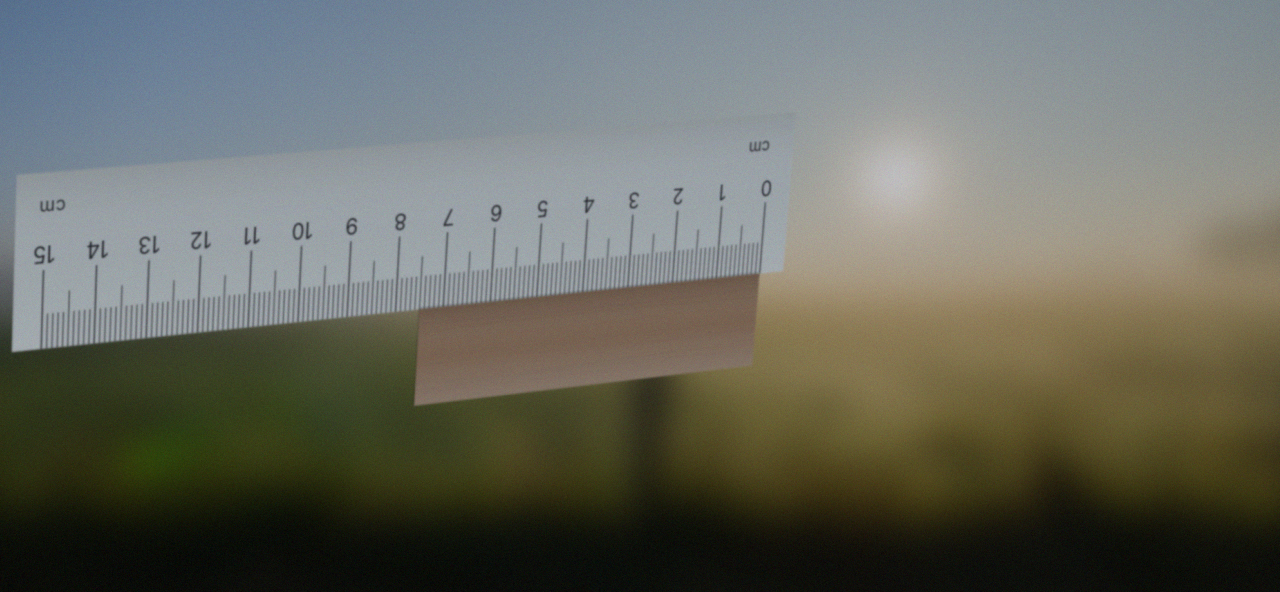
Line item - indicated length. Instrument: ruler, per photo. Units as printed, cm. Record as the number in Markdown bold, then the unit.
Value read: **7.5** cm
